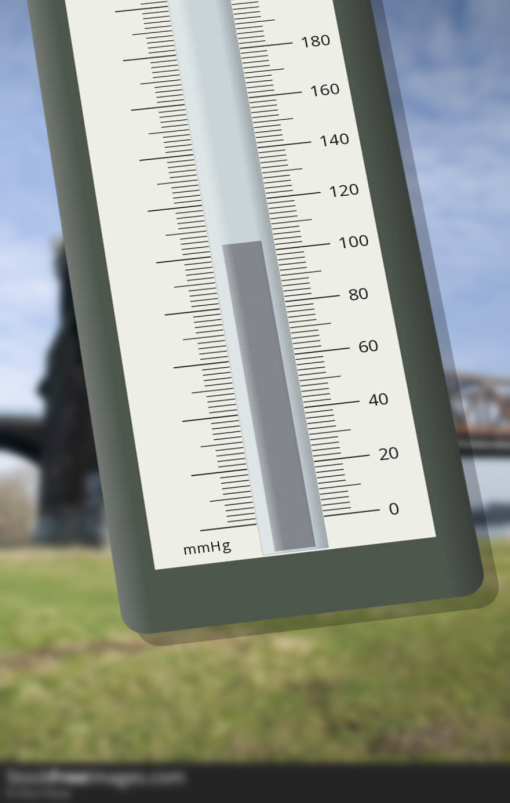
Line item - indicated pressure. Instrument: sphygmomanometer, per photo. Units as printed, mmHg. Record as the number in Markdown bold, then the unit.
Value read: **104** mmHg
